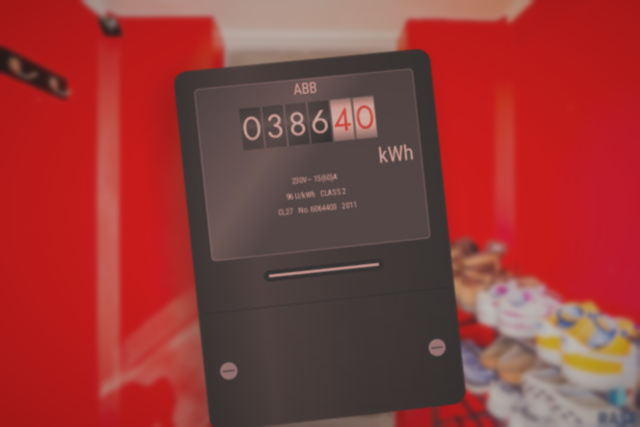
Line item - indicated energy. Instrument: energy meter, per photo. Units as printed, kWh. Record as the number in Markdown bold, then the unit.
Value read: **386.40** kWh
